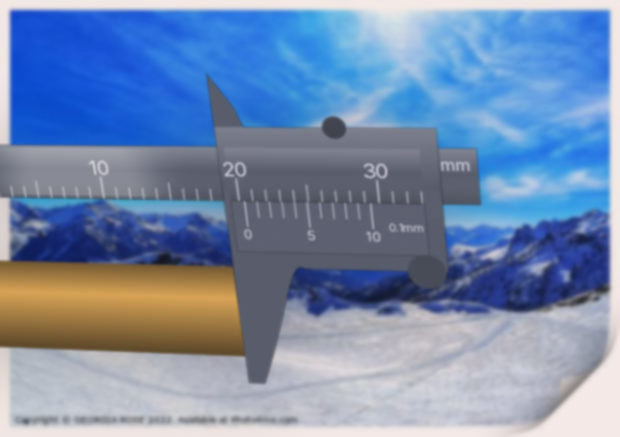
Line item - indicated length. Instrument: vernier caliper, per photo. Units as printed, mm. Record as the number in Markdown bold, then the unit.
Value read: **20.4** mm
